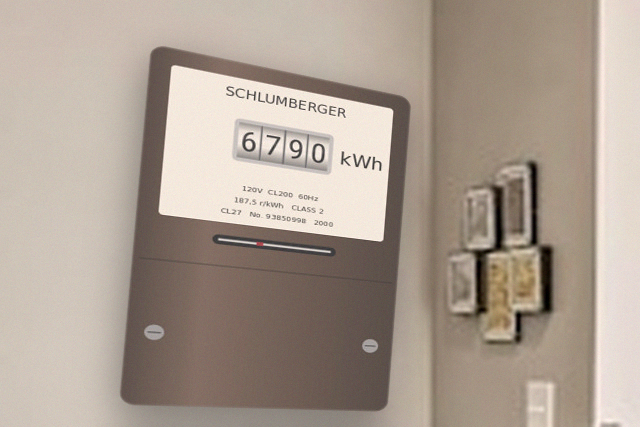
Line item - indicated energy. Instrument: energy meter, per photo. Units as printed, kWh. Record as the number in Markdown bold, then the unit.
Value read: **6790** kWh
